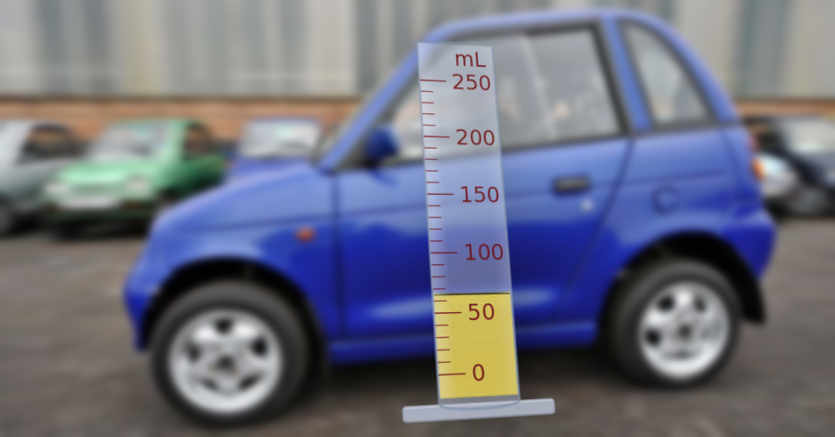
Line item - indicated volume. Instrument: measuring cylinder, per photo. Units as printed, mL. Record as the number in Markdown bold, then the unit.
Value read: **65** mL
